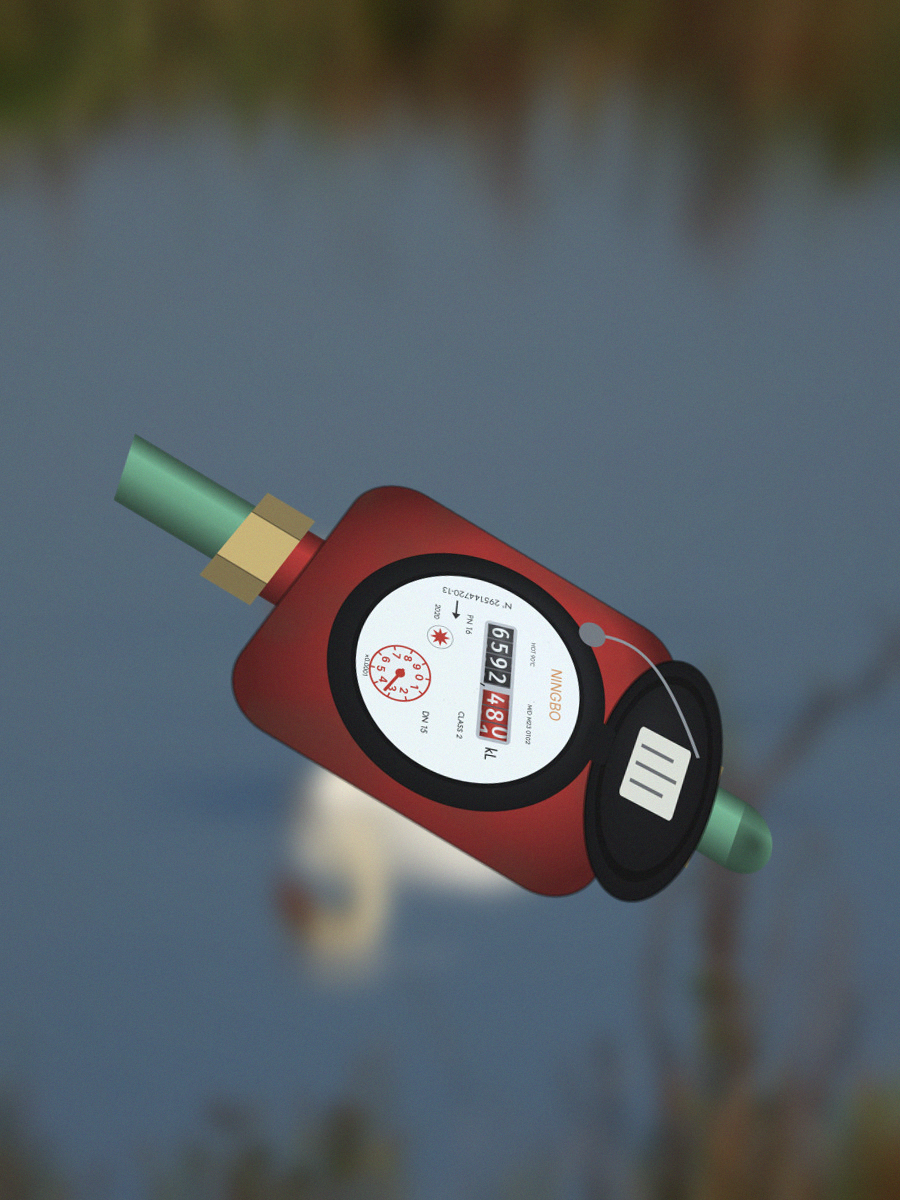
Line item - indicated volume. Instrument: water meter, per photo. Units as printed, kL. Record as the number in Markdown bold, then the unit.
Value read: **6592.4803** kL
